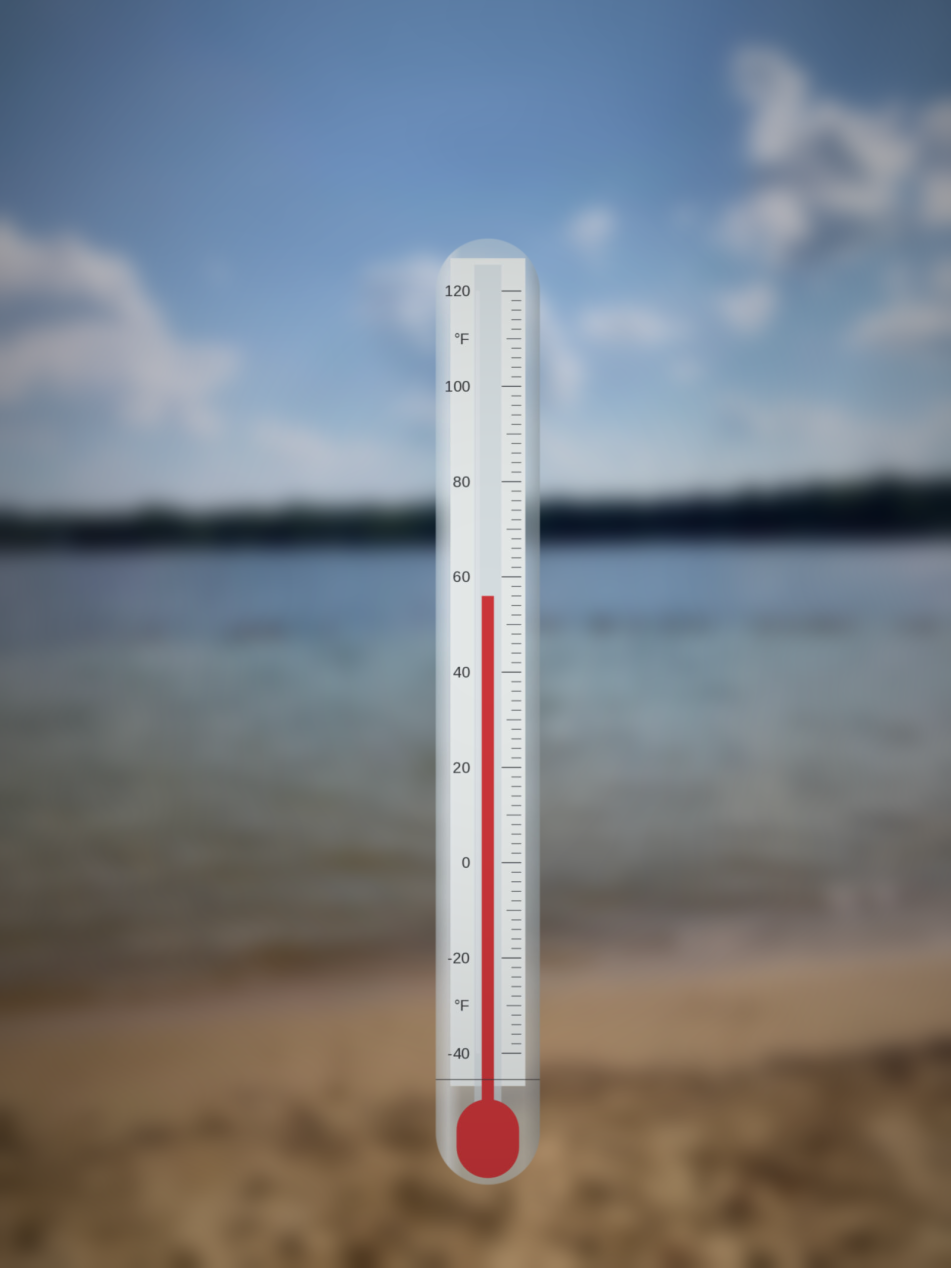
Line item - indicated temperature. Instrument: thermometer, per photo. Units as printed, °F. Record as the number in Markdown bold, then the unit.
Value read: **56** °F
